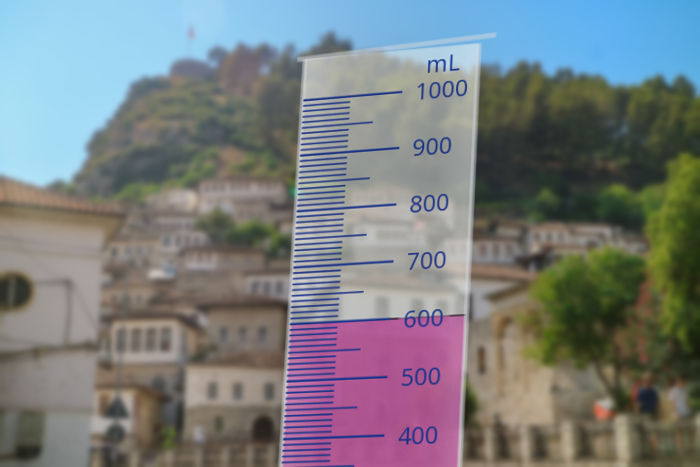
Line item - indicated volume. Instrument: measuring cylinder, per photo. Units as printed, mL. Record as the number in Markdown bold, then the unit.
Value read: **600** mL
